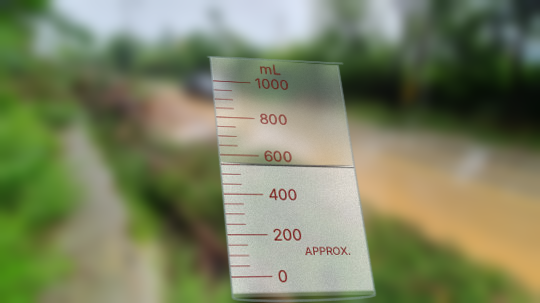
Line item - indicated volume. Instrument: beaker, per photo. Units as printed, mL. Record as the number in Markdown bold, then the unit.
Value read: **550** mL
